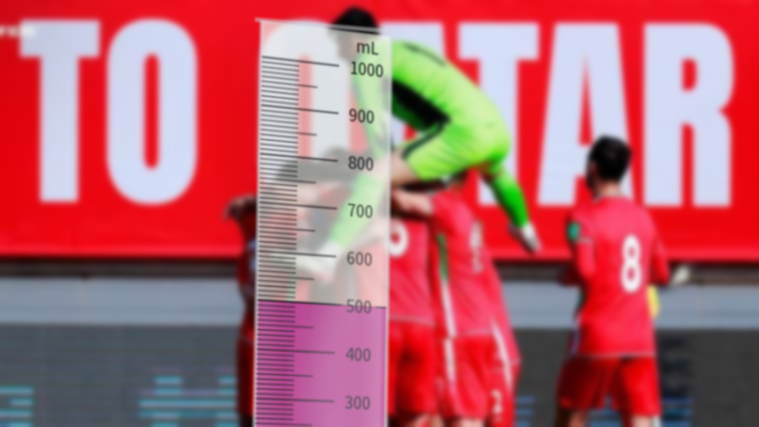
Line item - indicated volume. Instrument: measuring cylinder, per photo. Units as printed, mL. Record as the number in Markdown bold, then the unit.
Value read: **500** mL
